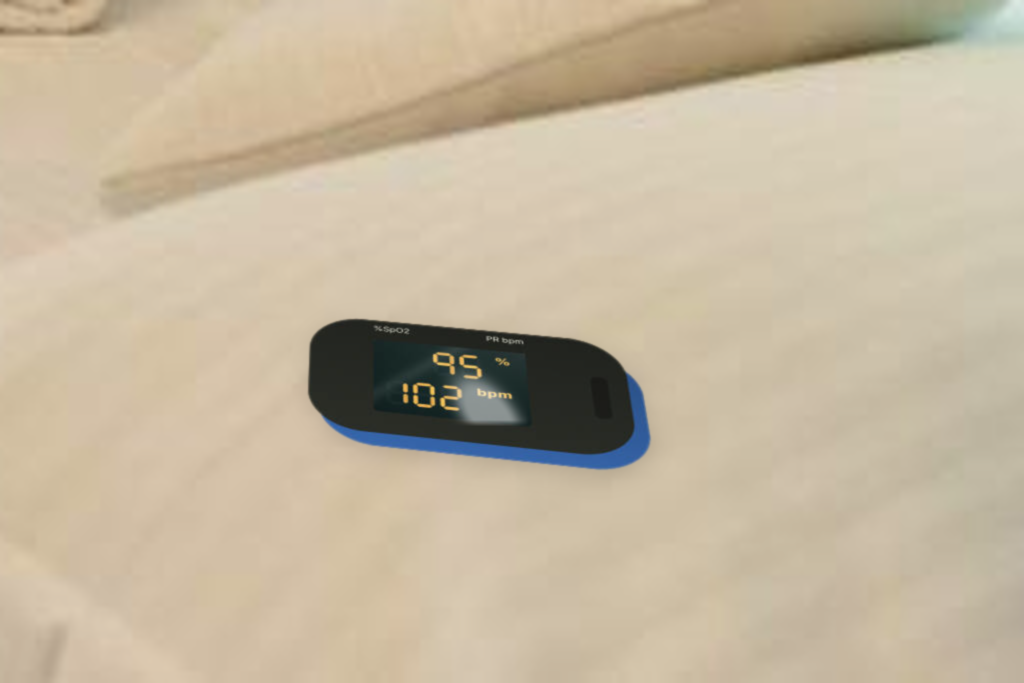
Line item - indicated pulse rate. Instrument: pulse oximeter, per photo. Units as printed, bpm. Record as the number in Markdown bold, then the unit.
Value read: **102** bpm
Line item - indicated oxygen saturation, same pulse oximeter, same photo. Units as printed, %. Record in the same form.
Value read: **95** %
